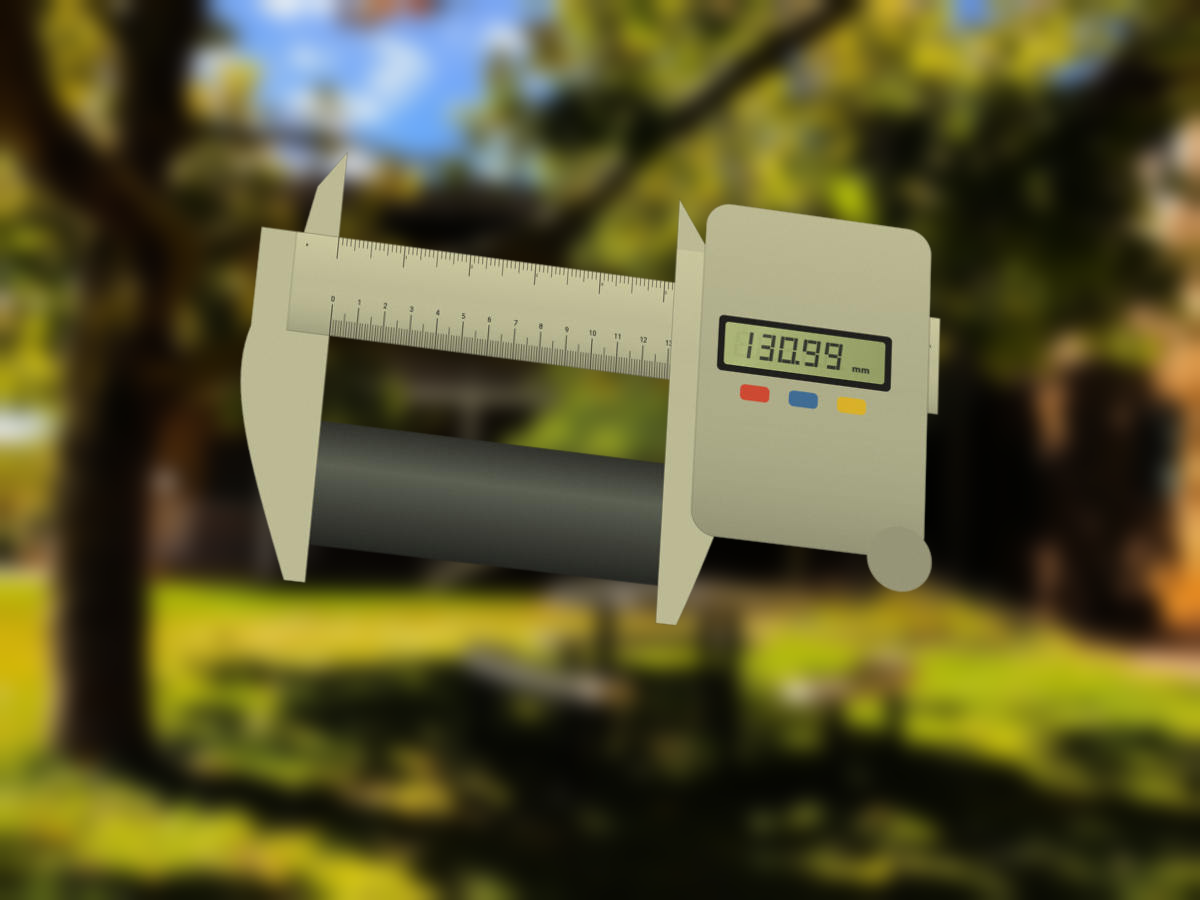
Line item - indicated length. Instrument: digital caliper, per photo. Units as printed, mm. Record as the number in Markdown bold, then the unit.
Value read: **130.99** mm
